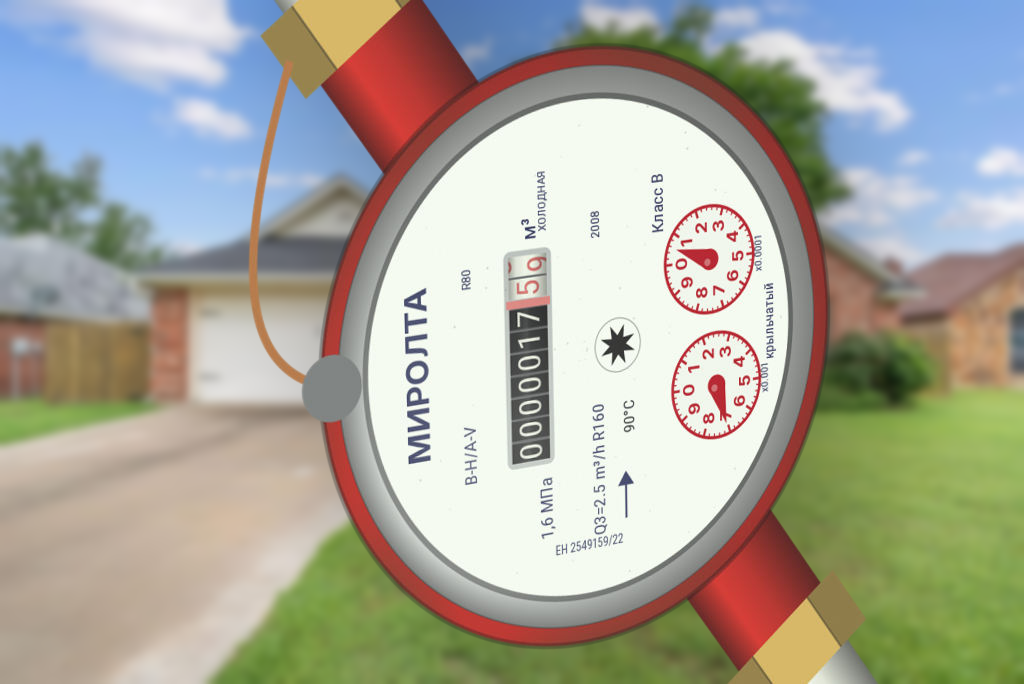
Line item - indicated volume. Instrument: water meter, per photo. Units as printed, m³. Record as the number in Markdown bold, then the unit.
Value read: **17.5870** m³
